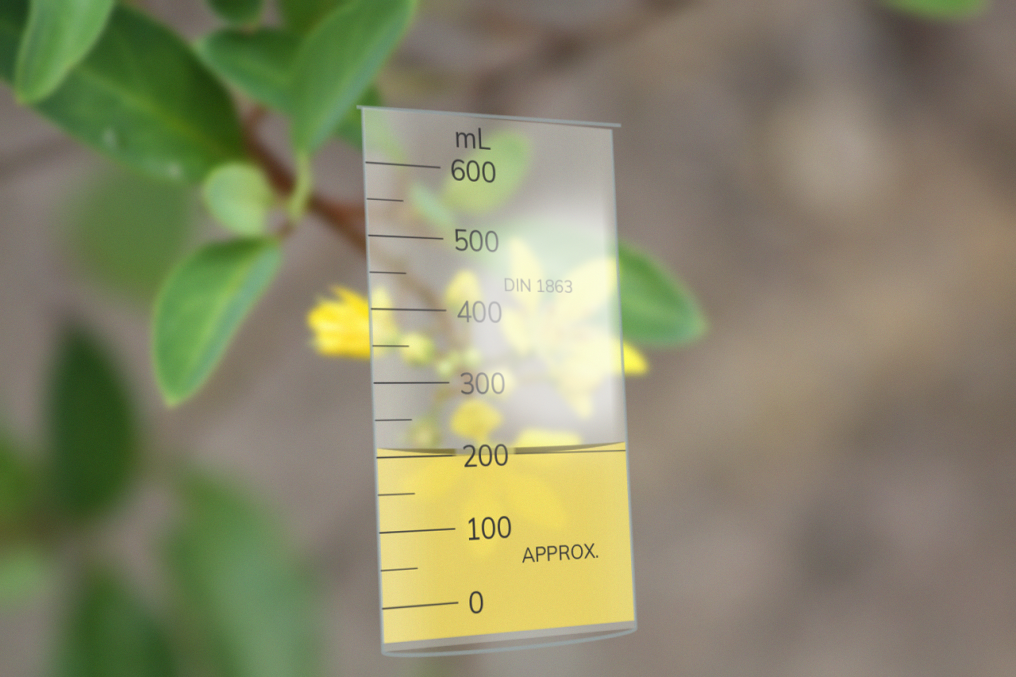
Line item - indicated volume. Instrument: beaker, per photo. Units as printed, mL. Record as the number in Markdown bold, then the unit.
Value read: **200** mL
